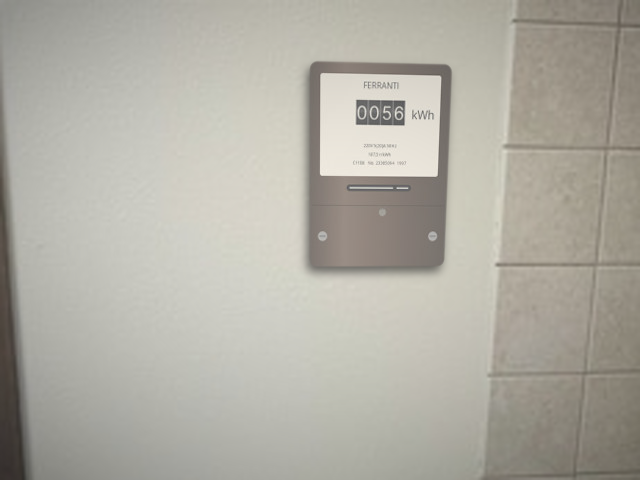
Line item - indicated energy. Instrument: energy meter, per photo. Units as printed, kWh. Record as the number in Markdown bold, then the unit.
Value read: **56** kWh
